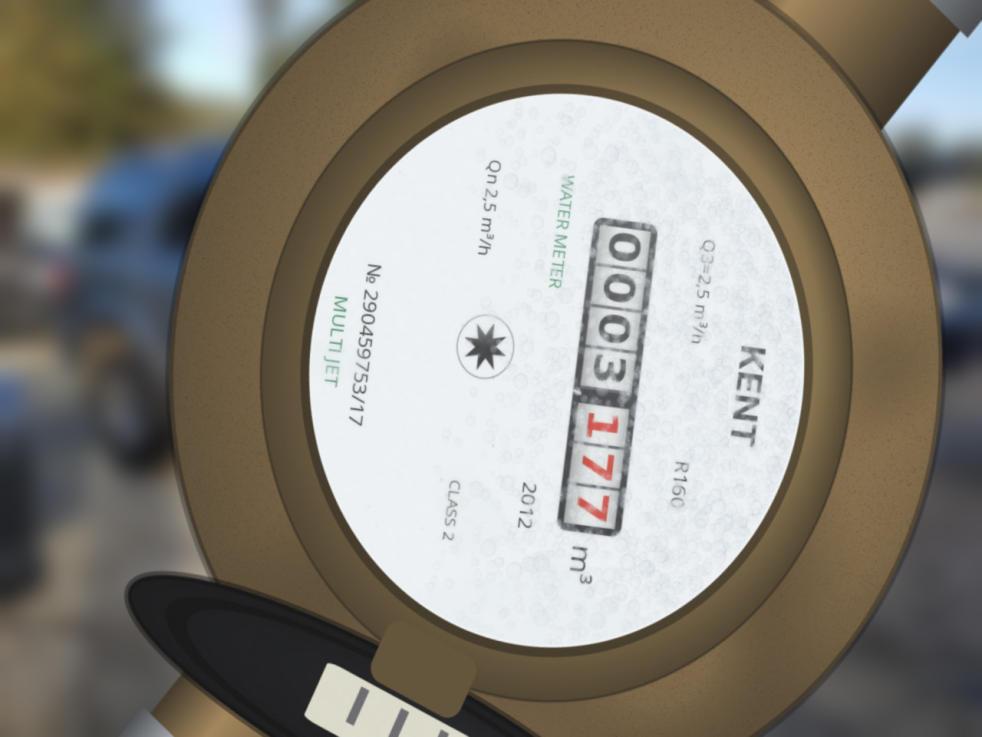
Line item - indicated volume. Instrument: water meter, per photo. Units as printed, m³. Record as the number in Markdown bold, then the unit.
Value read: **3.177** m³
